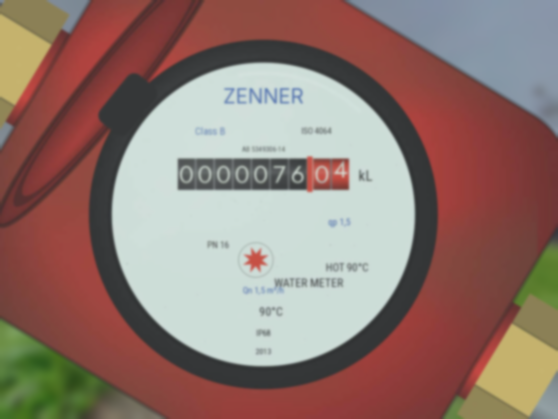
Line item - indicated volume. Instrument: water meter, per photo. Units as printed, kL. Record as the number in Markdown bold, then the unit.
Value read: **76.04** kL
